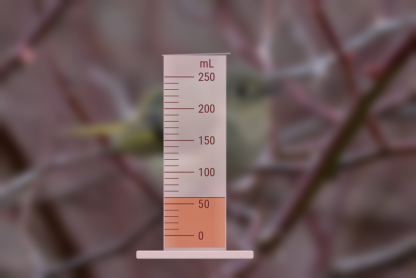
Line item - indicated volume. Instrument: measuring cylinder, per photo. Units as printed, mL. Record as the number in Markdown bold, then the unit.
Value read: **60** mL
